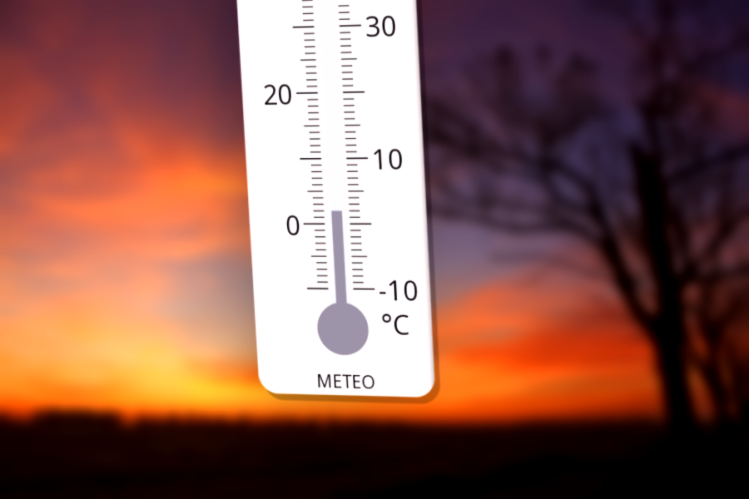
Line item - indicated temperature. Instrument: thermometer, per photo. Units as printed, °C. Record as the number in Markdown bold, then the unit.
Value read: **2** °C
